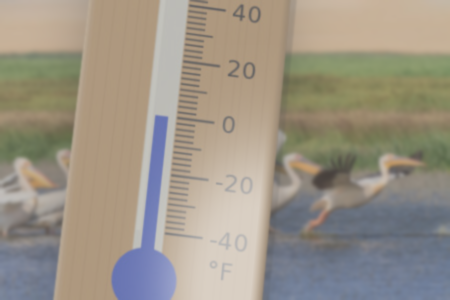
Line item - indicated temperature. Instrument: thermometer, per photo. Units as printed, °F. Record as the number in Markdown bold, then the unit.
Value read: **0** °F
